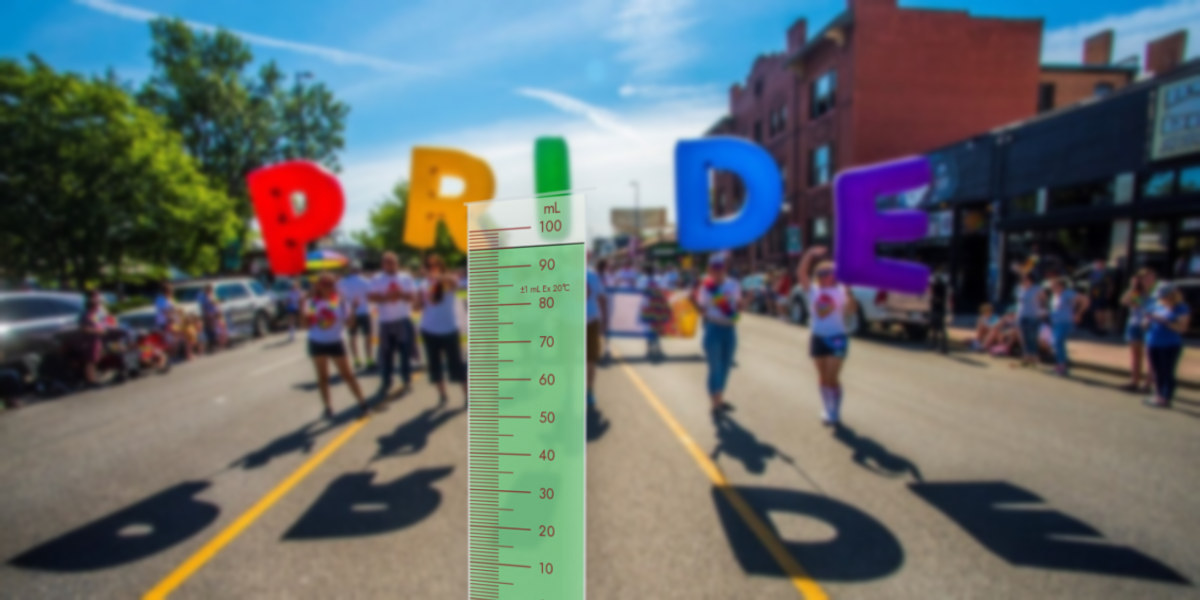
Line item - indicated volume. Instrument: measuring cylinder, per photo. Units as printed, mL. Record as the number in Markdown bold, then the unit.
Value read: **95** mL
